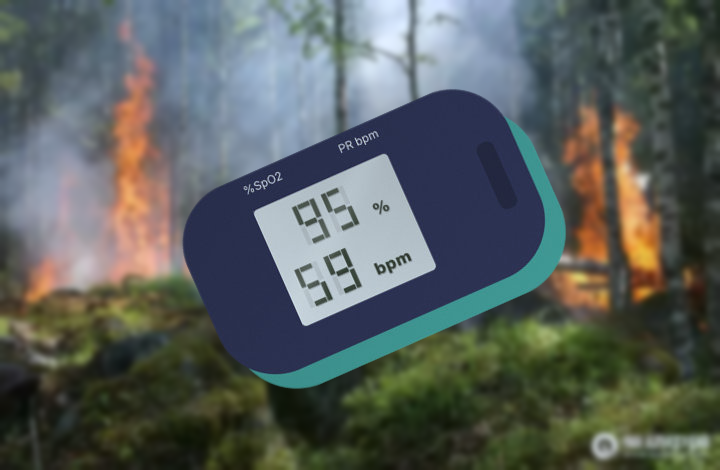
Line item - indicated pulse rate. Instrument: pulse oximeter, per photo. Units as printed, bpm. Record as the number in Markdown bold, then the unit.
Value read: **59** bpm
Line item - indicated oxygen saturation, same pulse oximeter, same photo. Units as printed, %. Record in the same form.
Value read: **95** %
